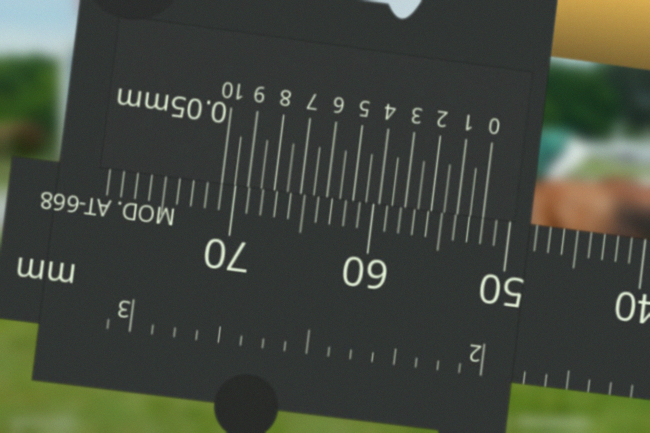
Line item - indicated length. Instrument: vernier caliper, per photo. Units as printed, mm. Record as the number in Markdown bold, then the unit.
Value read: **52.0** mm
